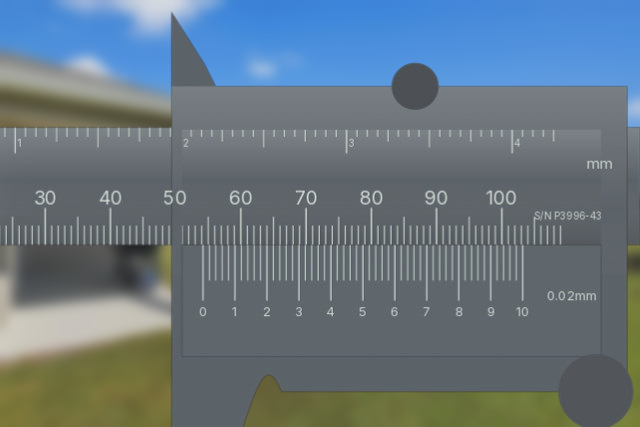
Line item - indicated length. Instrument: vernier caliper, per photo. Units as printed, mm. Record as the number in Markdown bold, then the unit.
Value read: **54.2** mm
